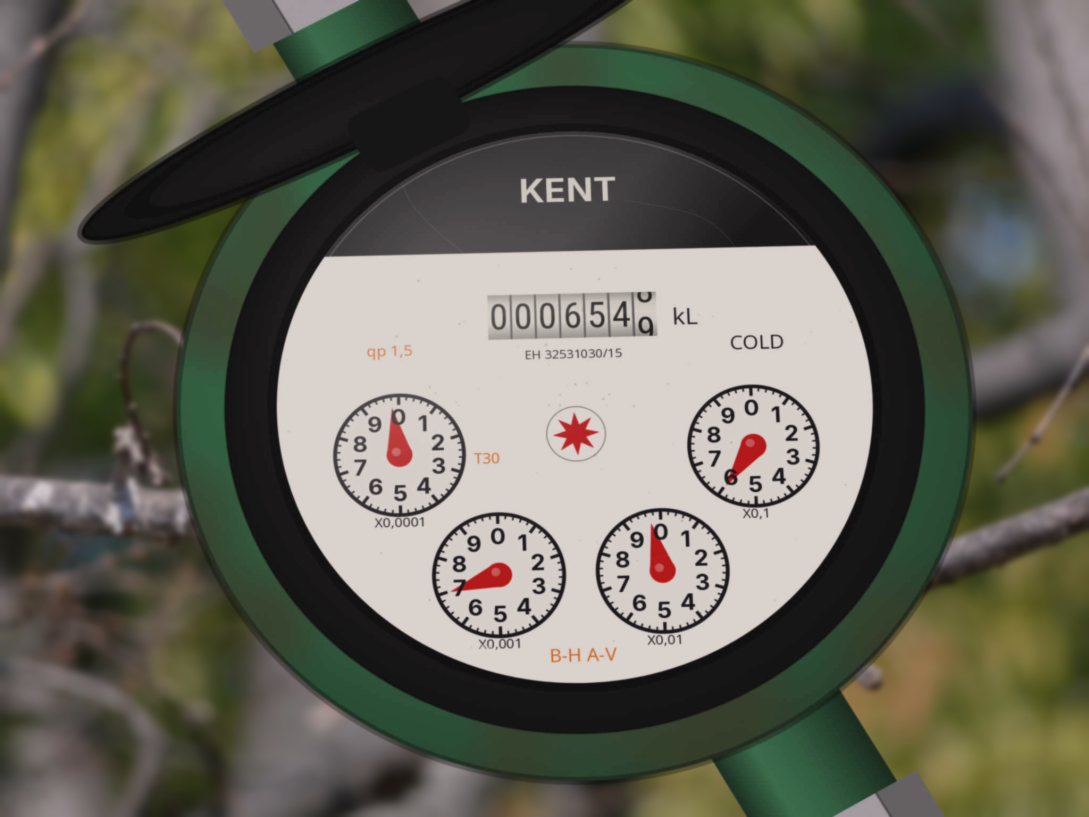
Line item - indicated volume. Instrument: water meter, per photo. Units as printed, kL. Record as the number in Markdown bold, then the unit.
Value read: **6548.5969** kL
